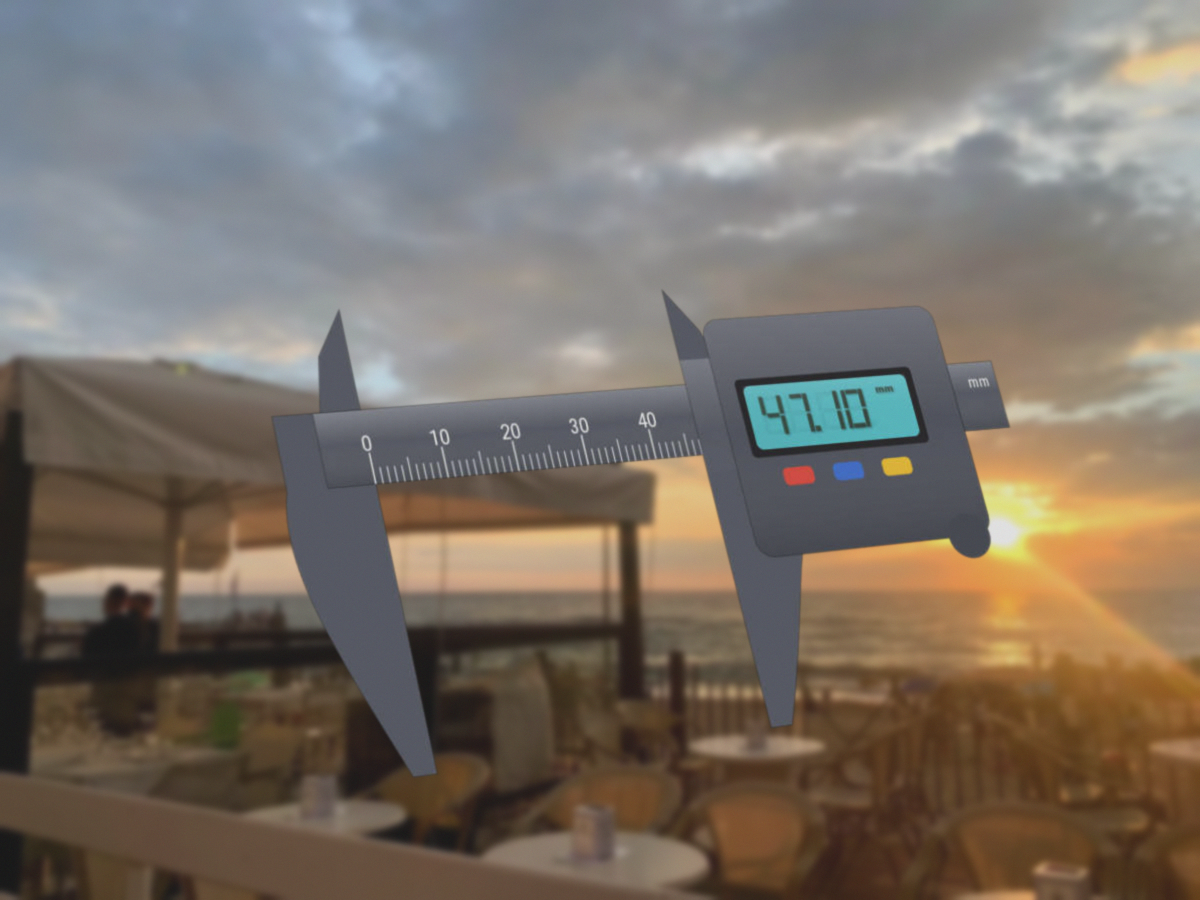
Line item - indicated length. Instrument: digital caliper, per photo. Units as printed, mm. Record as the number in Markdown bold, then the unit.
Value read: **47.10** mm
